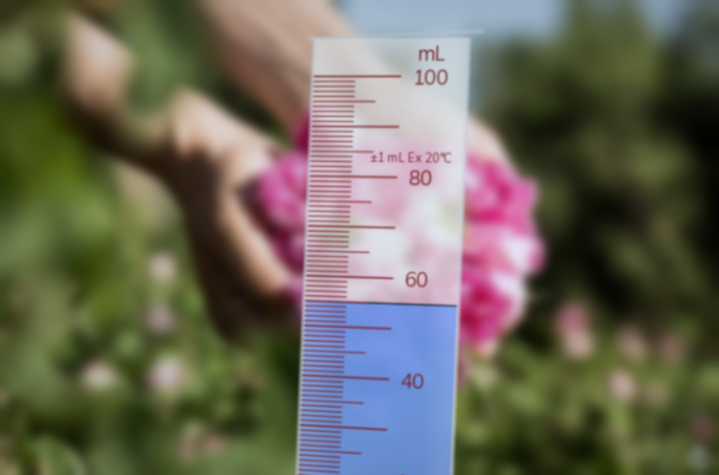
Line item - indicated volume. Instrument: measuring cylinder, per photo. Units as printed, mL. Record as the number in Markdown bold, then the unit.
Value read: **55** mL
